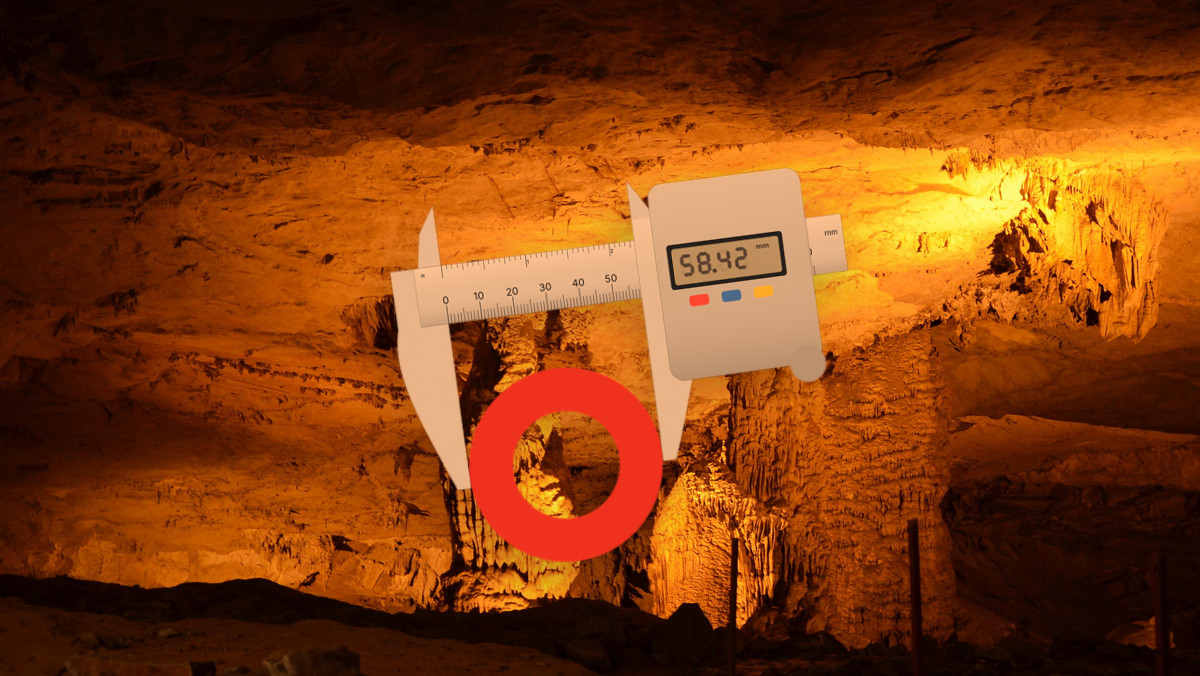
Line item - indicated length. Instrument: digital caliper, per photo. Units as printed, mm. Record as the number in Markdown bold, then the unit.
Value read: **58.42** mm
